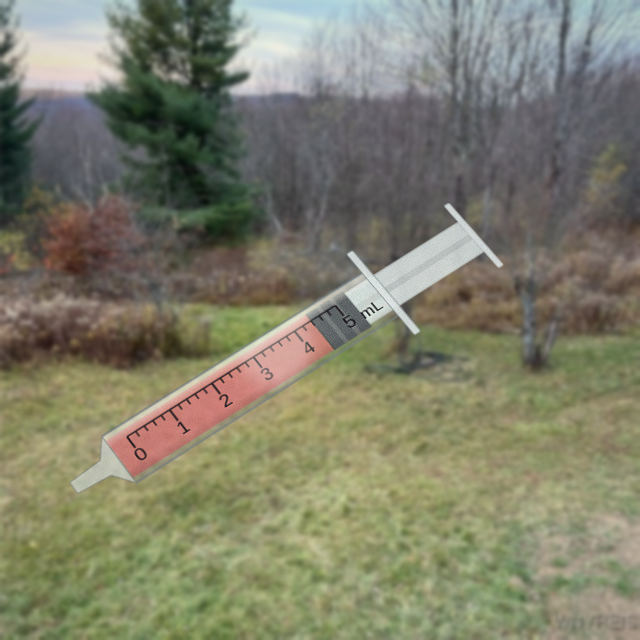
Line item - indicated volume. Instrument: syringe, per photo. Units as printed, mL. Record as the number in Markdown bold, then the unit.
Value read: **4.4** mL
